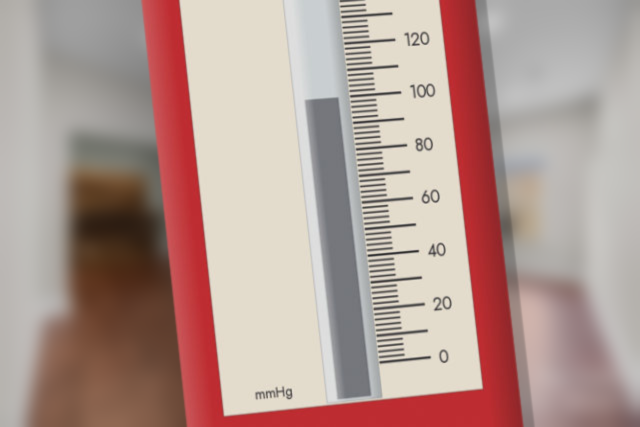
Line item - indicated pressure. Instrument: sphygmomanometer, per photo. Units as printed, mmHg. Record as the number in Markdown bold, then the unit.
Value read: **100** mmHg
